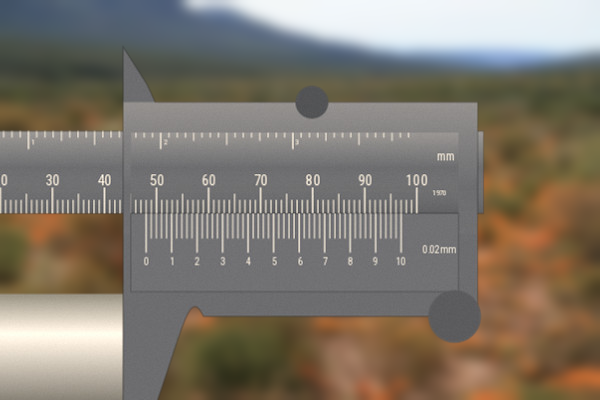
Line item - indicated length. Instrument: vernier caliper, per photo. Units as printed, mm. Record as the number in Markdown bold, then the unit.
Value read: **48.0** mm
